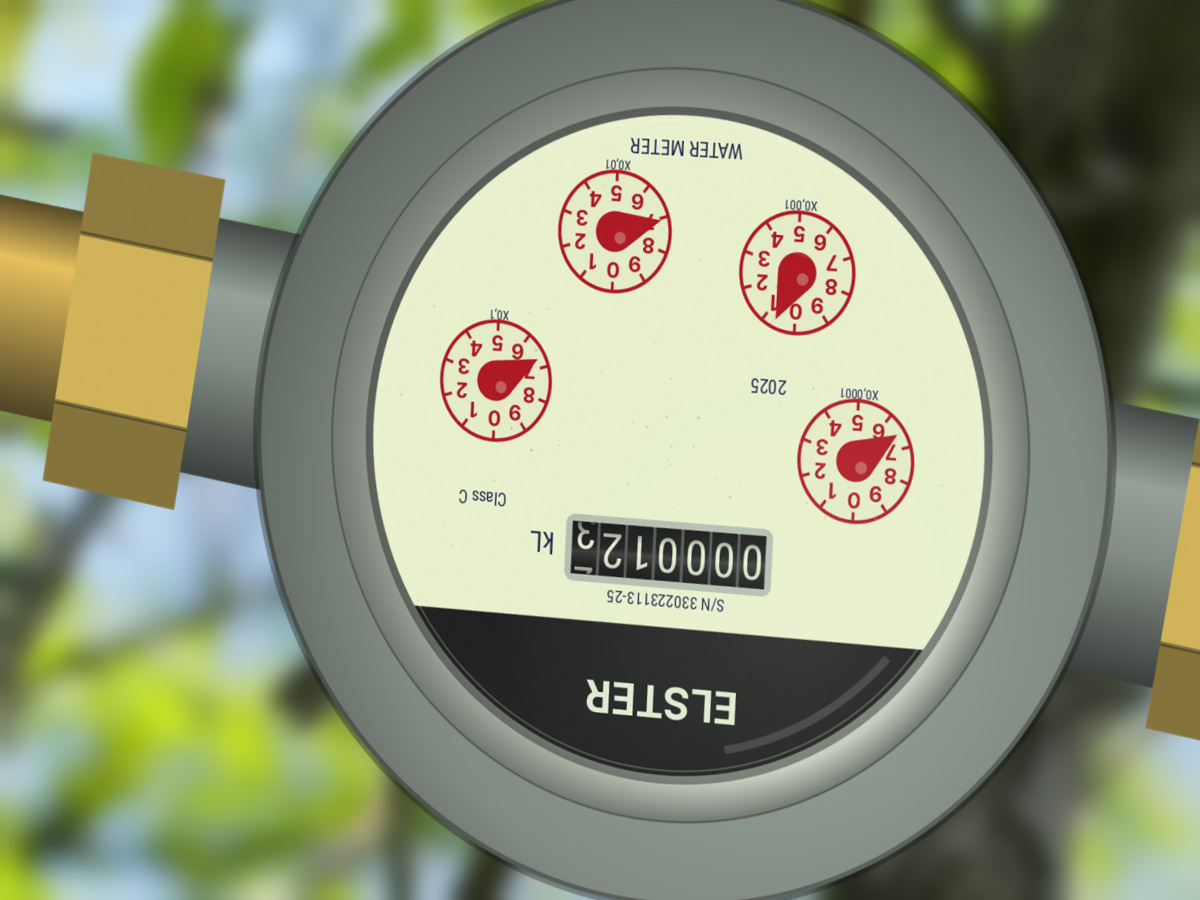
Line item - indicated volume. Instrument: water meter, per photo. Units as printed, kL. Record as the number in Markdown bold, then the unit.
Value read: **122.6706** kL
